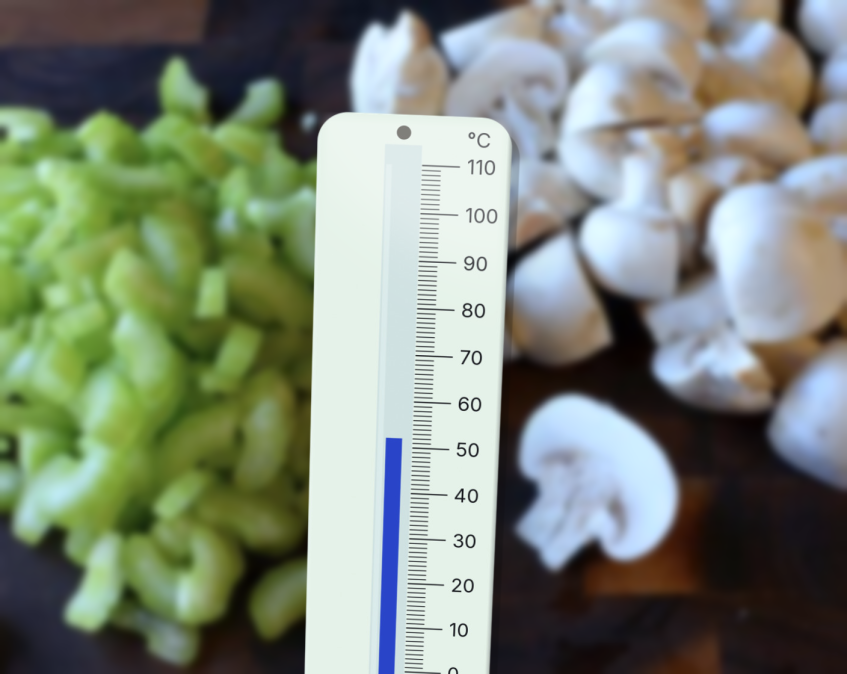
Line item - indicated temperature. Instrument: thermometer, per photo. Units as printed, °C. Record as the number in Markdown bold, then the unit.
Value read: **52** °C
